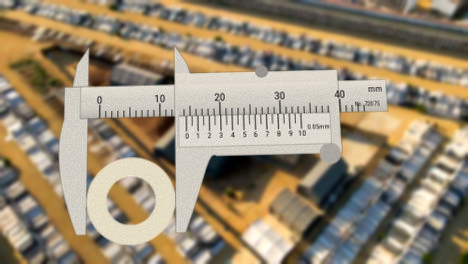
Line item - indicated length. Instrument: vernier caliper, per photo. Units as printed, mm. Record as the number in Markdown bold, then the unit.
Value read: **14.4** mm
